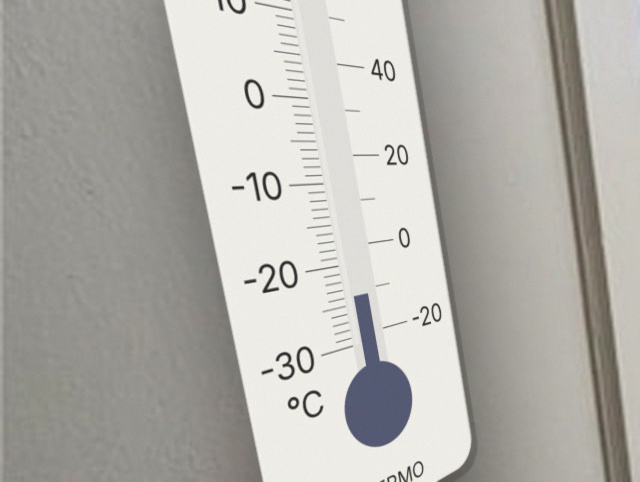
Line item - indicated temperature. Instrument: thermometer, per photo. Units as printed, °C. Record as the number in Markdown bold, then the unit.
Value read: **-24** °C
